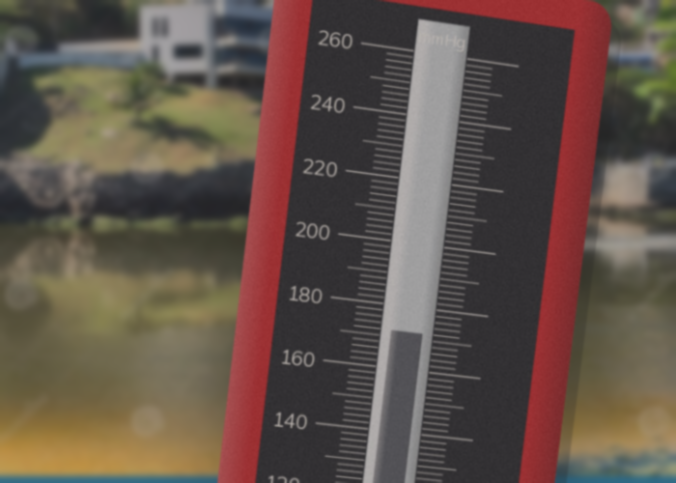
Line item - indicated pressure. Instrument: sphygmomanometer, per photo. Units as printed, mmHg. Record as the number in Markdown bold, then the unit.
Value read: **172** mmHg
